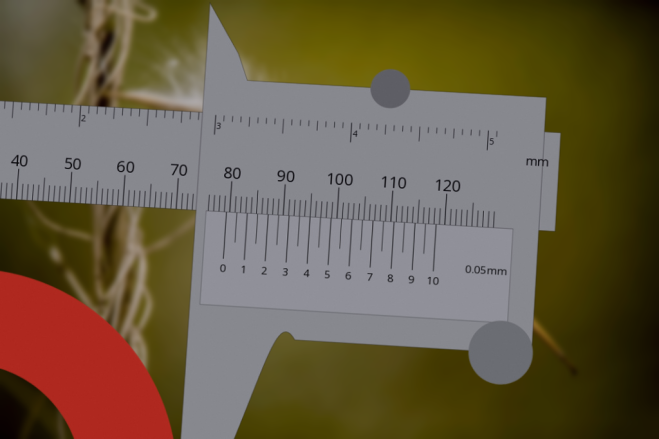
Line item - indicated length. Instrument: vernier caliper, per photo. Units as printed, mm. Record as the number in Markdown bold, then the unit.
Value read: **79.4** mm
